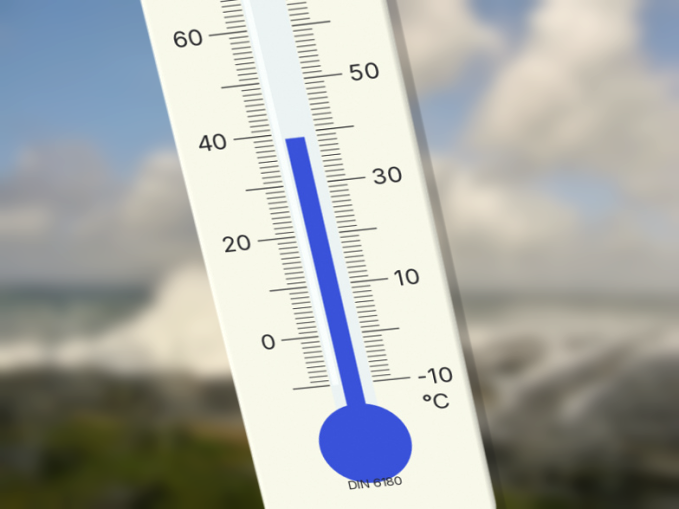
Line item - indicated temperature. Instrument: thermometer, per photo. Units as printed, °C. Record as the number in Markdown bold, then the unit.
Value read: **39** °C
